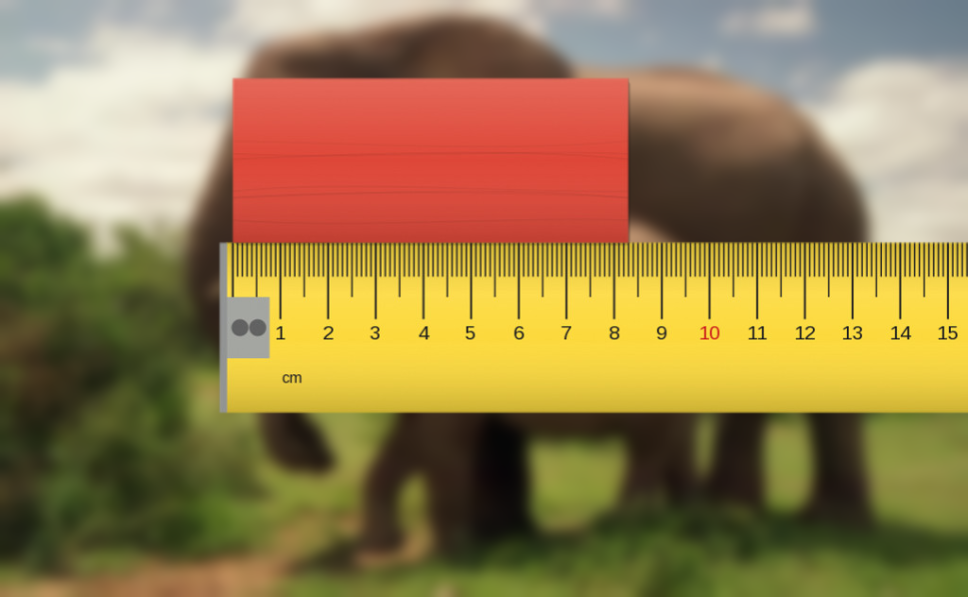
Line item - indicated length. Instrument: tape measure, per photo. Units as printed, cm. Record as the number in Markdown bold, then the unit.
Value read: **8.3** cm
